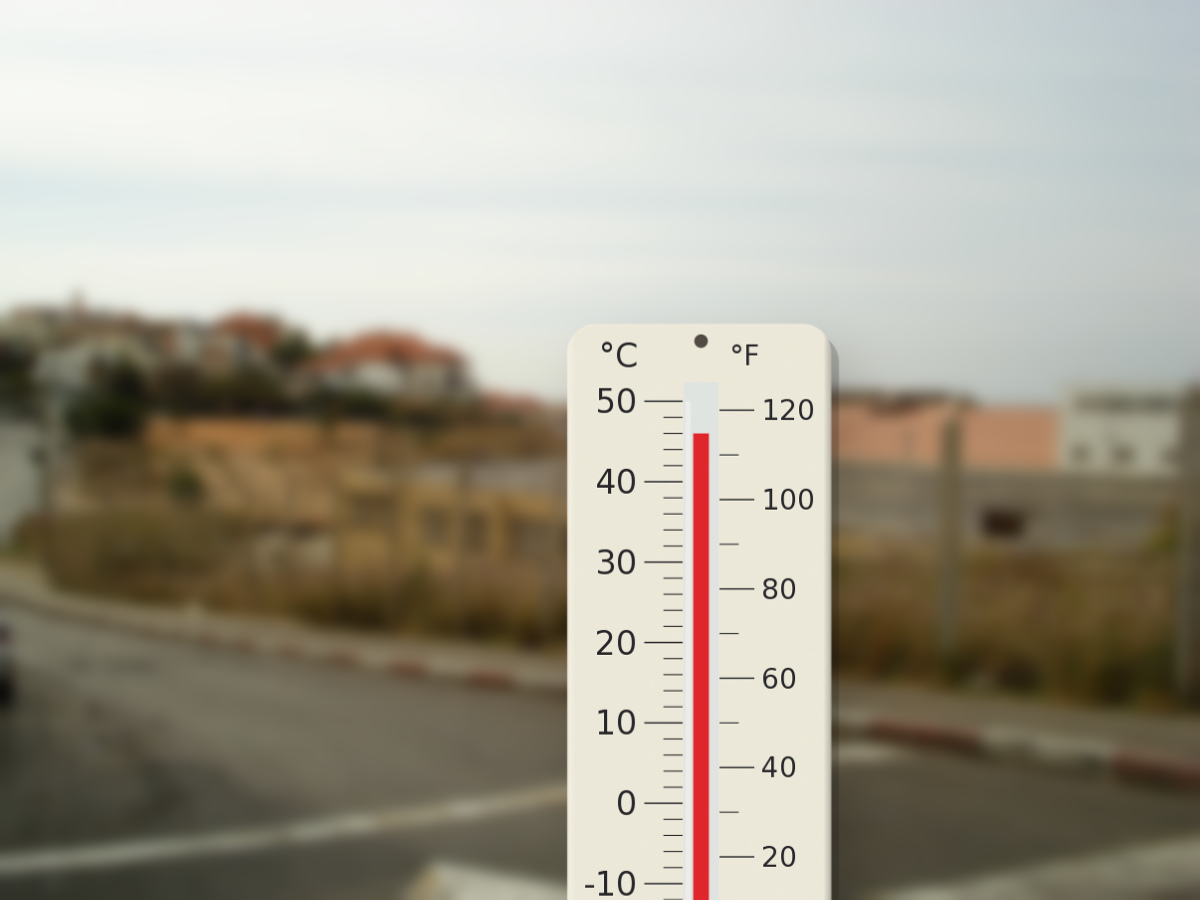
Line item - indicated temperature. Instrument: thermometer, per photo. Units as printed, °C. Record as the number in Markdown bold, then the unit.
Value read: **46** °C
